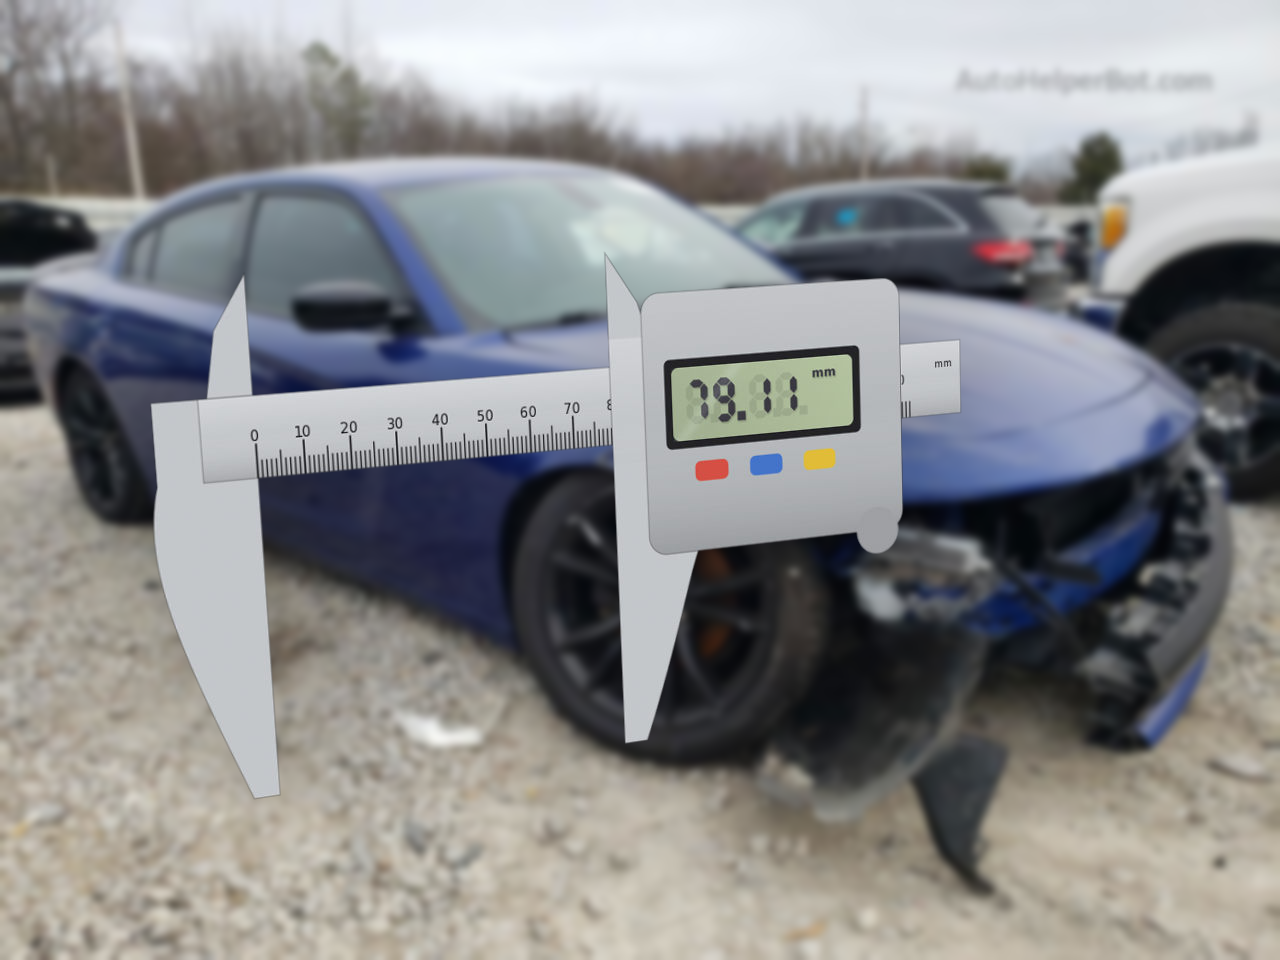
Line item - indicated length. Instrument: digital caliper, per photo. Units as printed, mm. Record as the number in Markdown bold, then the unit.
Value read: **79.11** mm
